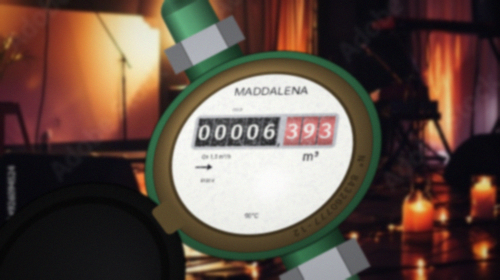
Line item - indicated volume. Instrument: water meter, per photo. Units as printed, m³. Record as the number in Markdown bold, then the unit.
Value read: **6.393** m³
